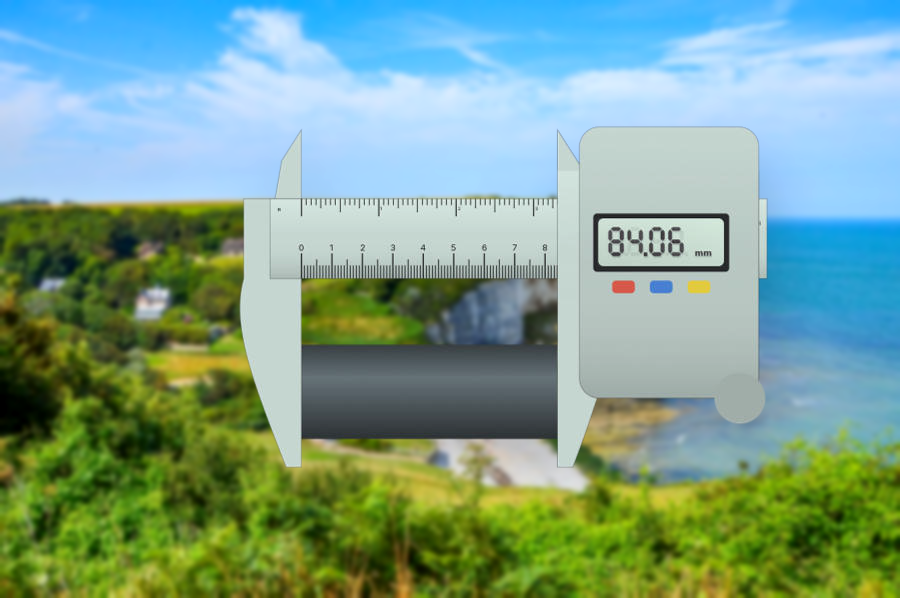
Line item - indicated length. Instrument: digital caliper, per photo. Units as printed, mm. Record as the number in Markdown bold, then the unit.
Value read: **84.06** mm
